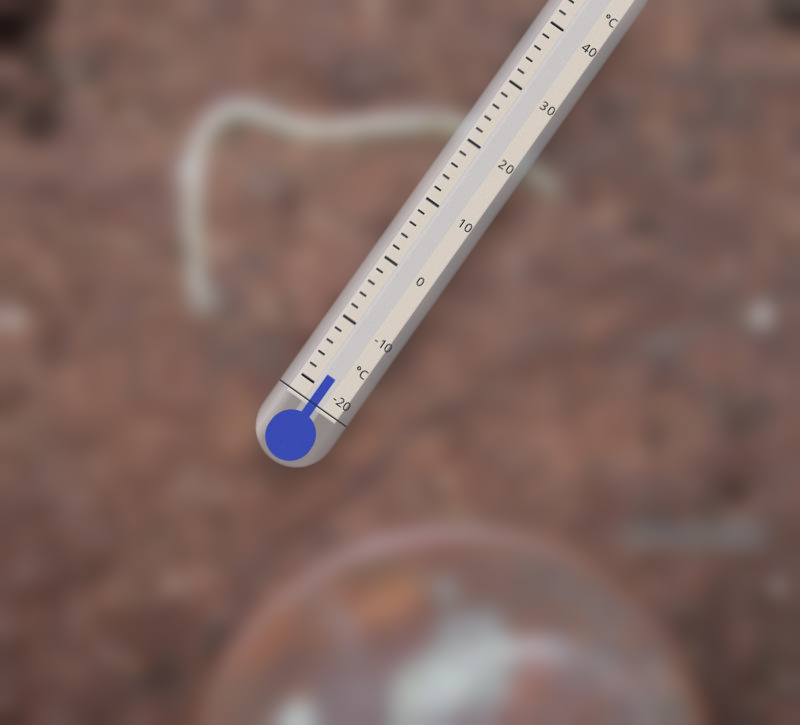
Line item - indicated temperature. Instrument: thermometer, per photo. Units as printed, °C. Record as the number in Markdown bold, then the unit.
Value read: **-18** °C
